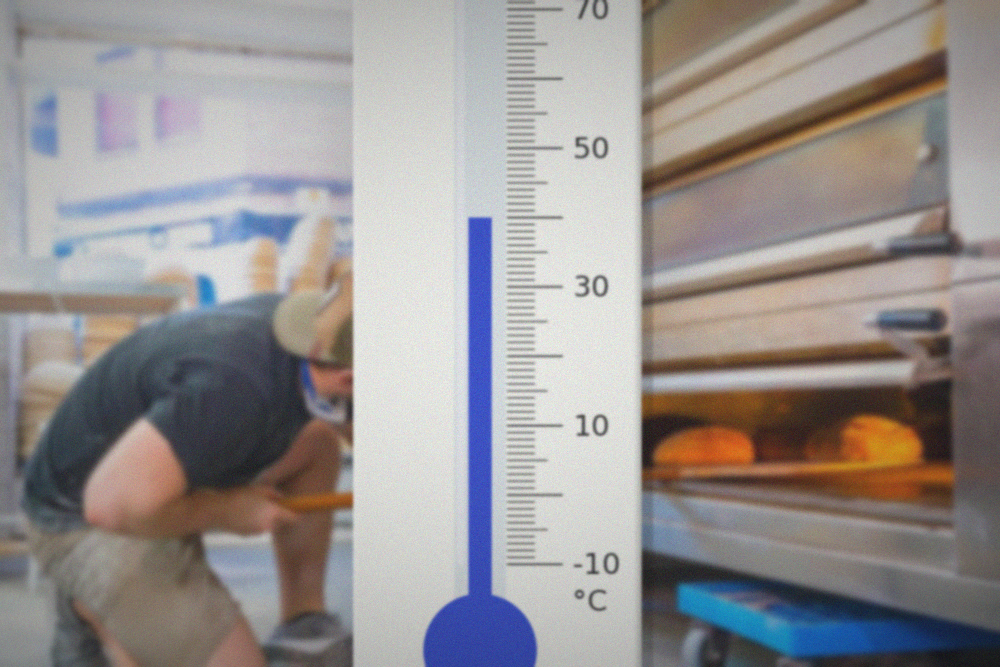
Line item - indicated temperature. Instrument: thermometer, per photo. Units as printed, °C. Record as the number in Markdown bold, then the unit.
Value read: **40** °C
